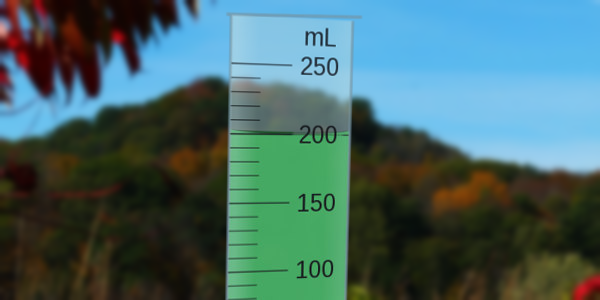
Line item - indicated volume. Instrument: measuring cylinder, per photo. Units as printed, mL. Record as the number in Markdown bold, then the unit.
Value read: **200** mL
